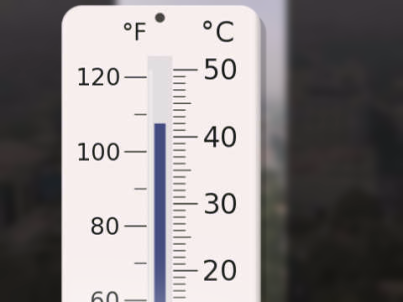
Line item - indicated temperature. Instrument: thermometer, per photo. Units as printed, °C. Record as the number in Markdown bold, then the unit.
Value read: **42** °C
